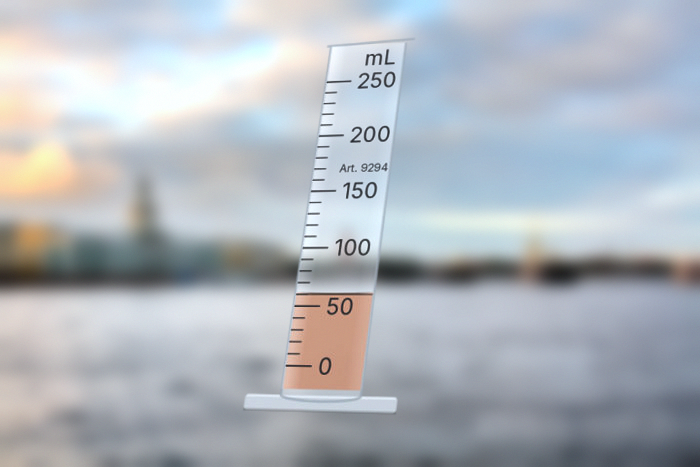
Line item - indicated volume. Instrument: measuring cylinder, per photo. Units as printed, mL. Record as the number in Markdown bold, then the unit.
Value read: **60** mL
